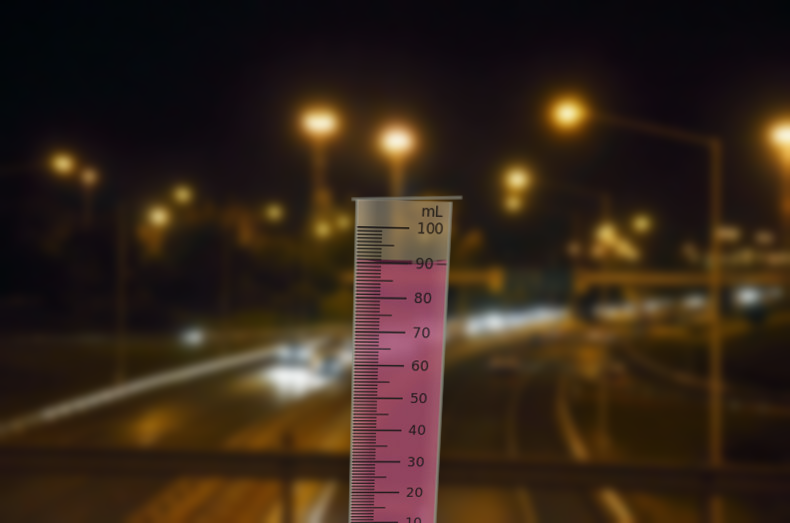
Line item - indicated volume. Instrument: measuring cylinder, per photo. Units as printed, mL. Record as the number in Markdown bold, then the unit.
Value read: **90** mL
